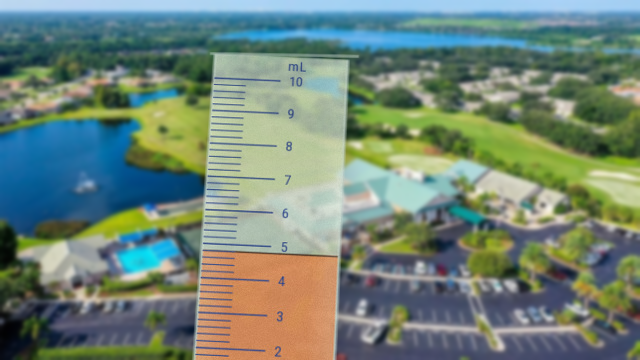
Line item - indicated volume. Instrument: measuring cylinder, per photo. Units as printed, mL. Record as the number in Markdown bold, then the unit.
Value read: **4.8** mL
